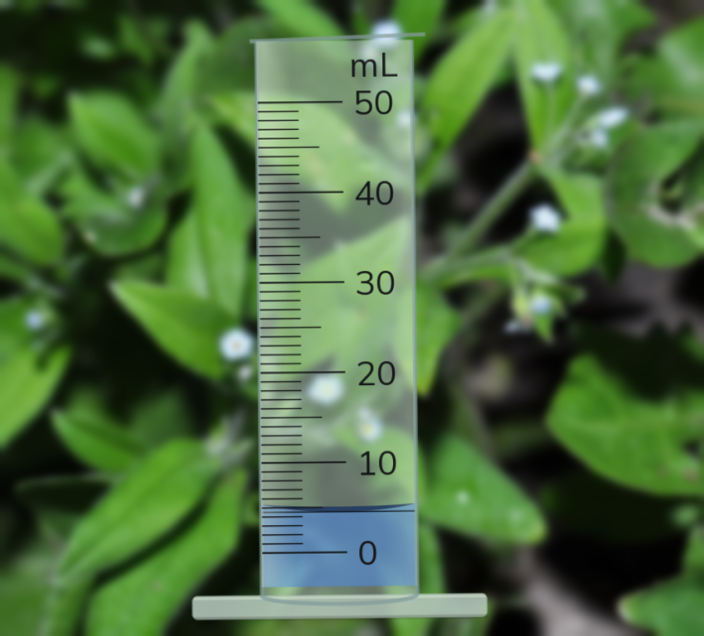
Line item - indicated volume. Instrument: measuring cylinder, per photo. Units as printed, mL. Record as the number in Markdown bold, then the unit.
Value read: **4.5** mL
